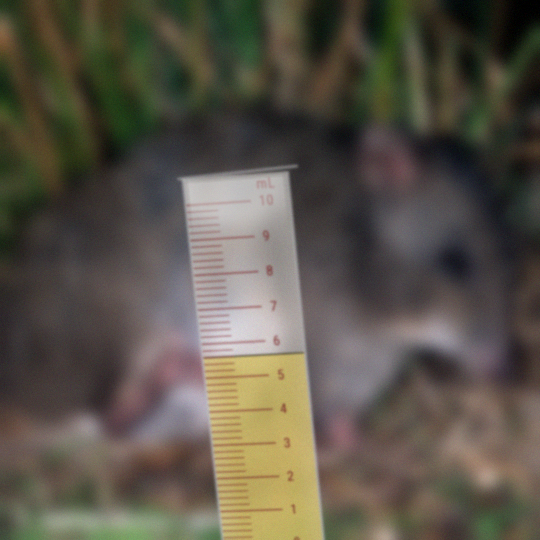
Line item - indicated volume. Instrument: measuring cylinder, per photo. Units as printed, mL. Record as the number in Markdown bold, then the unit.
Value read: **5.6** mL
